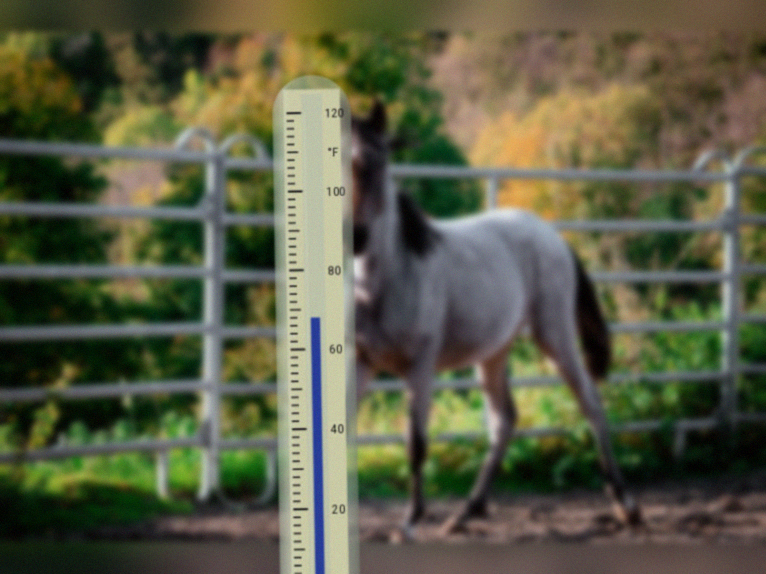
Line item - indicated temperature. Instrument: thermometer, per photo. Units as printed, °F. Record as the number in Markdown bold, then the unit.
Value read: **68** °F
